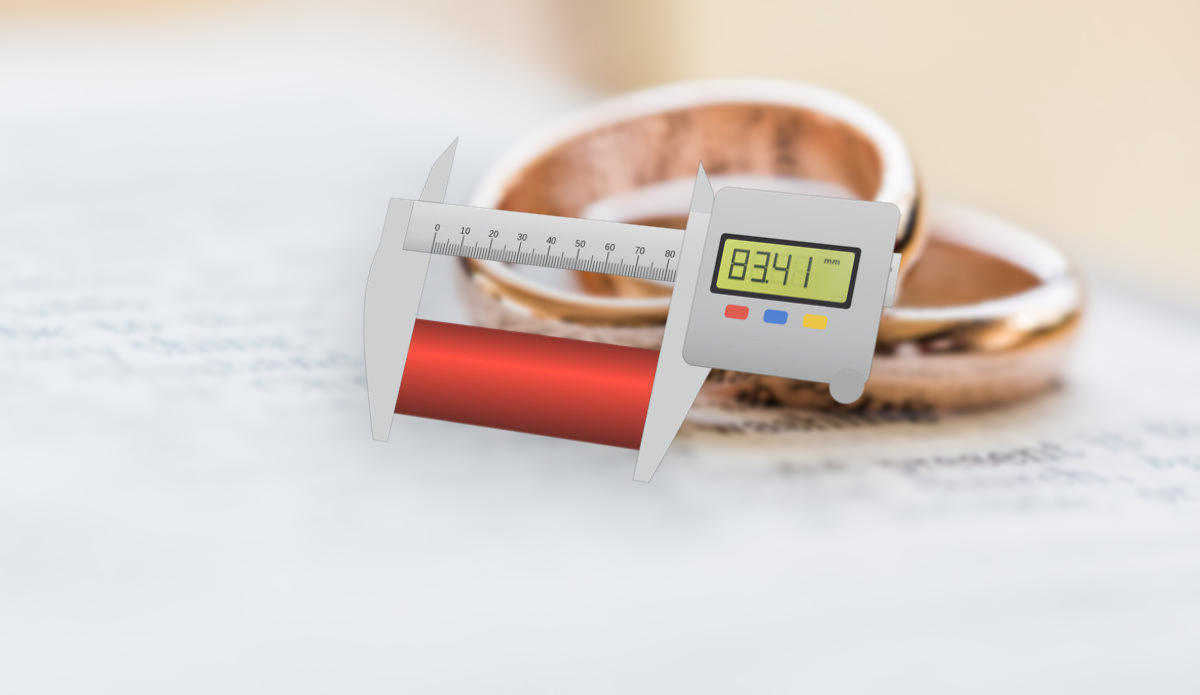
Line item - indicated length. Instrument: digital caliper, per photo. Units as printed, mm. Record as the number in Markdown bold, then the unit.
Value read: **83.41** mm
